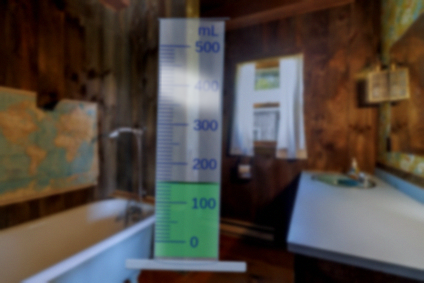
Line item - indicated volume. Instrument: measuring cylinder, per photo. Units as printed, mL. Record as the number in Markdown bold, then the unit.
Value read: **150** mL
